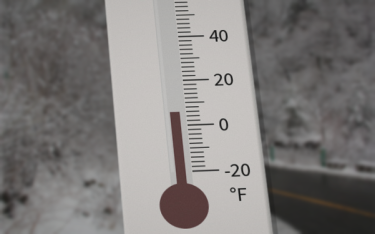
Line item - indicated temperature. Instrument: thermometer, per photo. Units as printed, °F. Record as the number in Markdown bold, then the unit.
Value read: **6** °F
